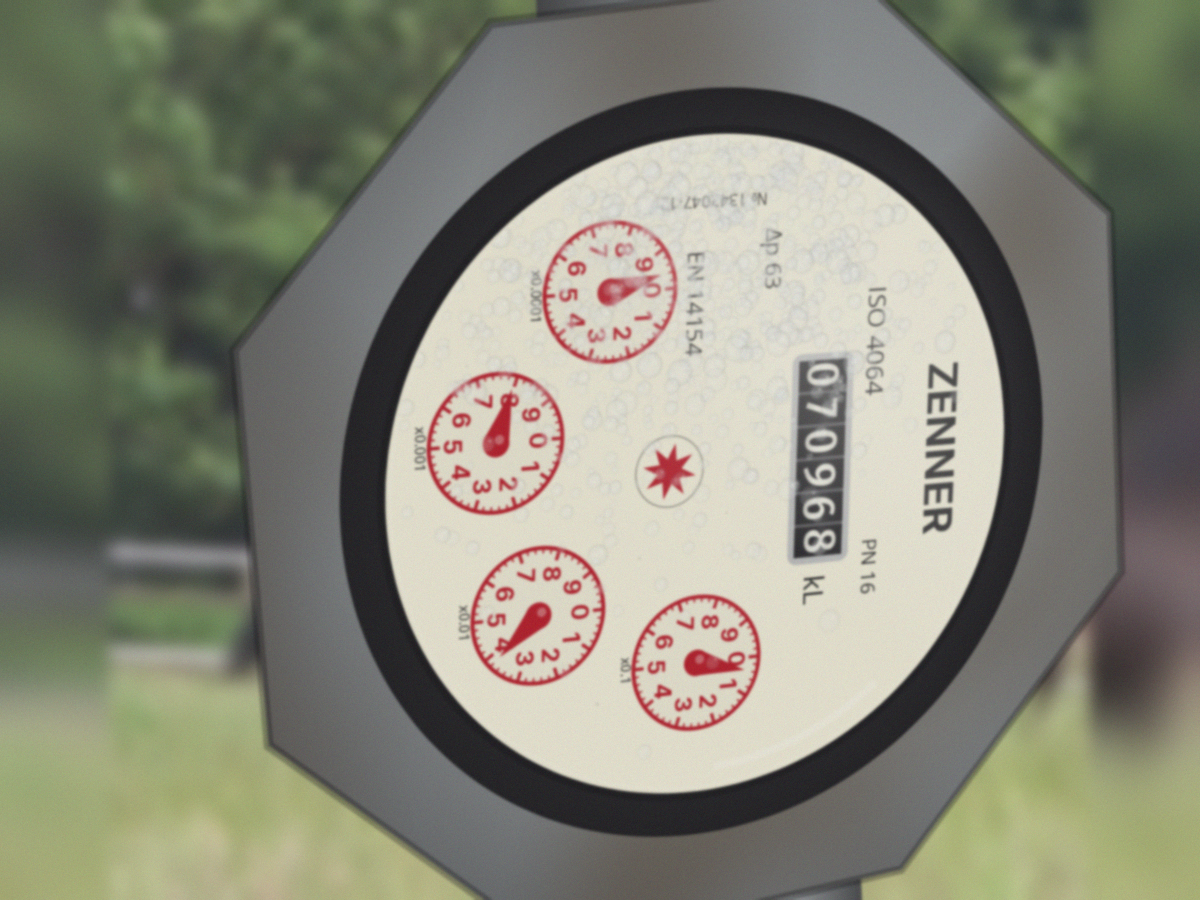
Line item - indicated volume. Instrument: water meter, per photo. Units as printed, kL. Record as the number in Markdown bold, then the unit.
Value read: **70968.0379** kL
